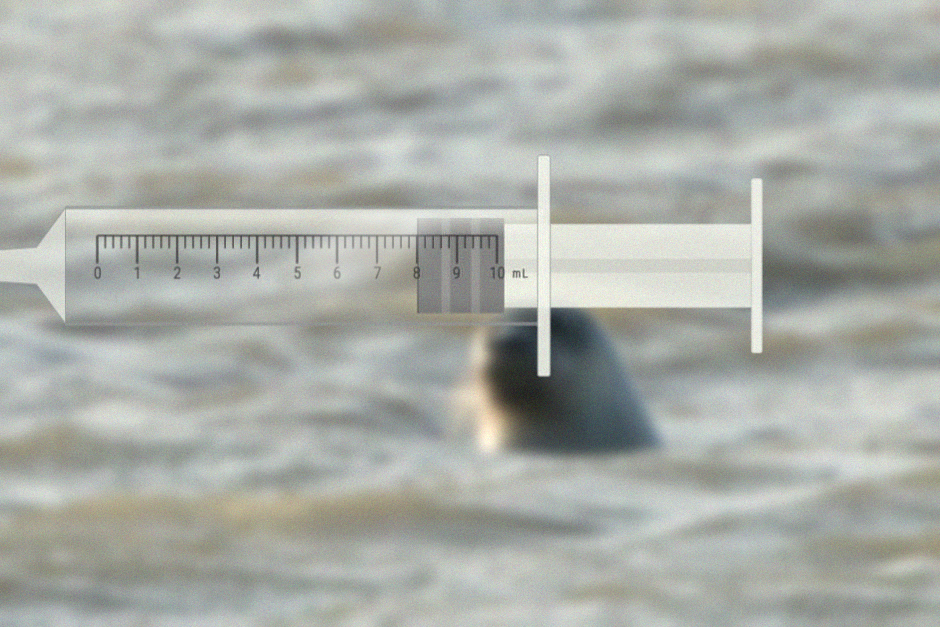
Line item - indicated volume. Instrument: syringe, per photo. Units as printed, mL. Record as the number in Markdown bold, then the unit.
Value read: **8** mL
